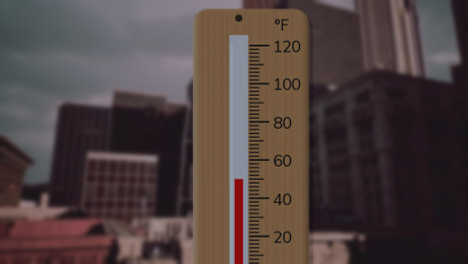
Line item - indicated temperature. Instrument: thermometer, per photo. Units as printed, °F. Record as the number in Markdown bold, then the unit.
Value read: **50** °F
